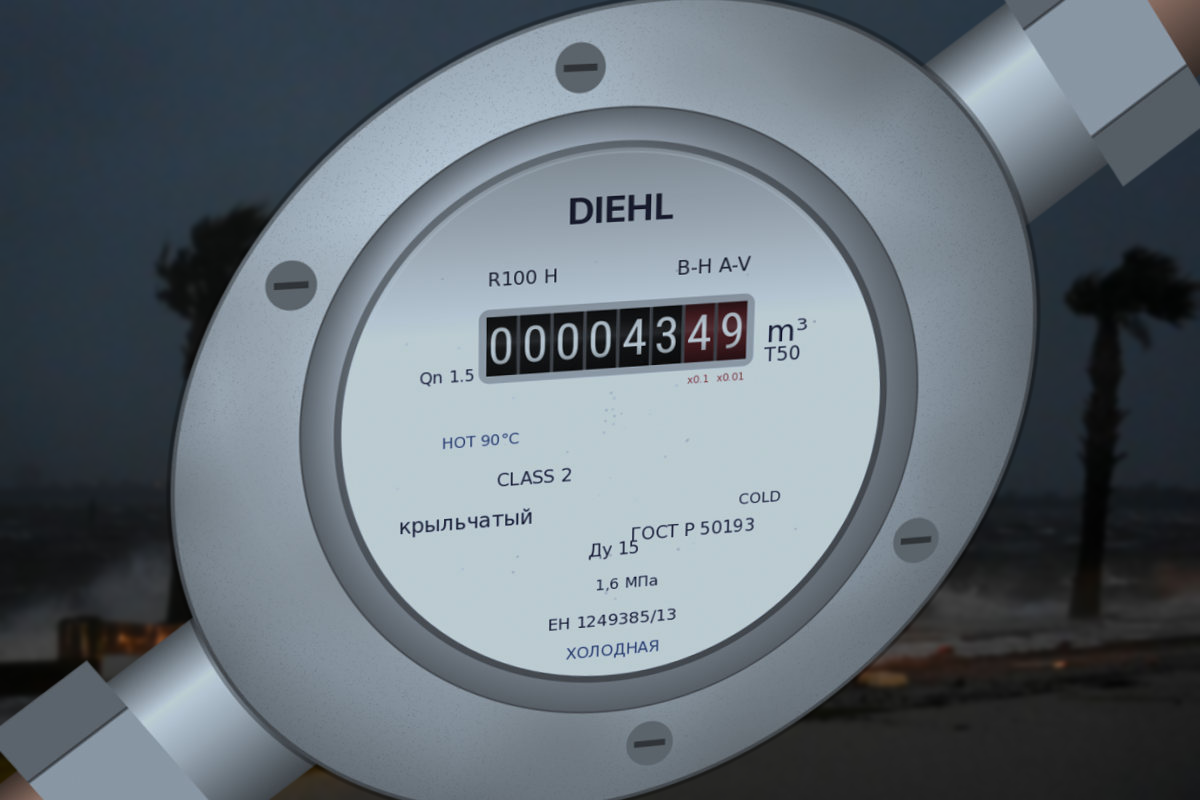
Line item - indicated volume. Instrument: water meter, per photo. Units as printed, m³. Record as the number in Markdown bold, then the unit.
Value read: **43.49** m³
